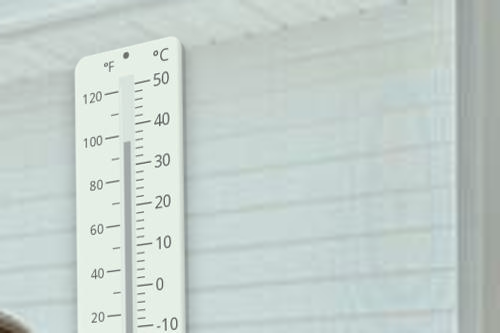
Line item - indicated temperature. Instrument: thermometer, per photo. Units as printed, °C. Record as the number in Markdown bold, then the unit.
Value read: **36** °C
